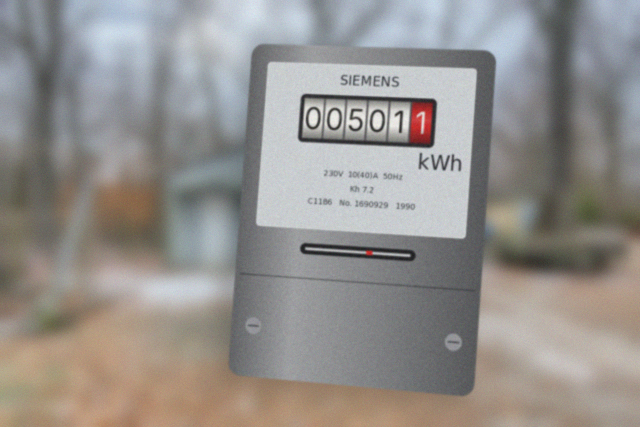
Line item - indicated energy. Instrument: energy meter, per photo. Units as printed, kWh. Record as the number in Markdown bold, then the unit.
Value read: **501.1** kWh
